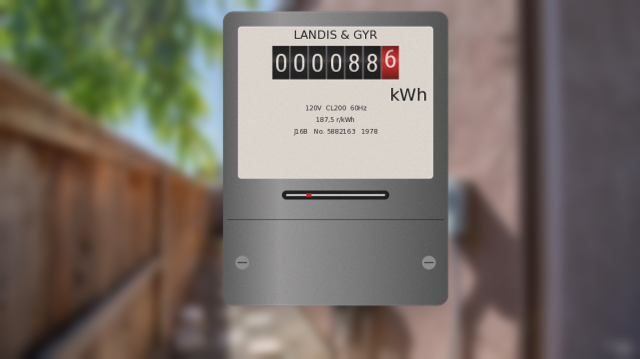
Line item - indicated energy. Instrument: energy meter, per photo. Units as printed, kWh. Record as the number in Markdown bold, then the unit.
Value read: **88.6** kWh
